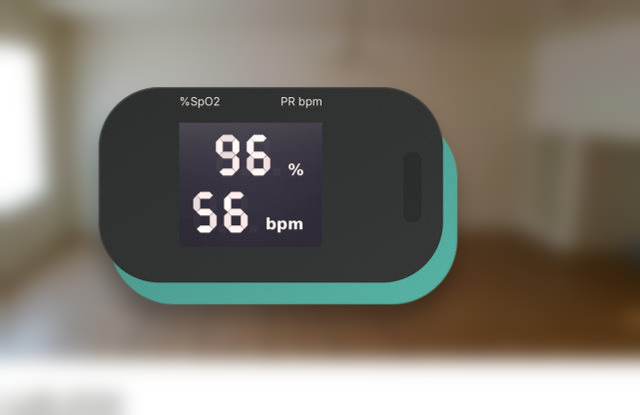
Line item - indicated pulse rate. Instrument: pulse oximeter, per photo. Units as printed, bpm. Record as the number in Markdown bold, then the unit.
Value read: **56** bpm
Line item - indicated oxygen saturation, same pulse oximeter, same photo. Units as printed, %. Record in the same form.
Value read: **96** %
